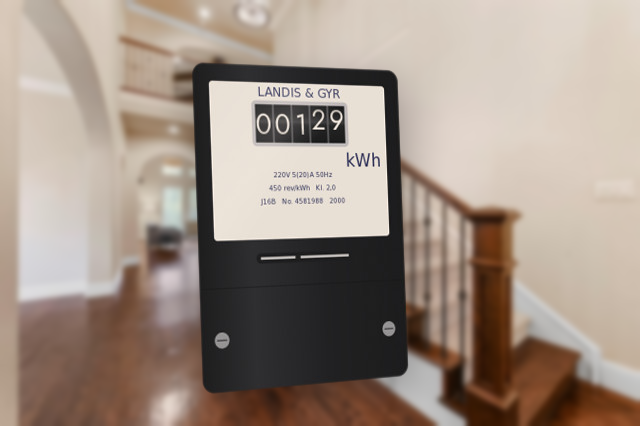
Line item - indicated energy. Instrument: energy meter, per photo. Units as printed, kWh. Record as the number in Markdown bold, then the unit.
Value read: **129** kWh
